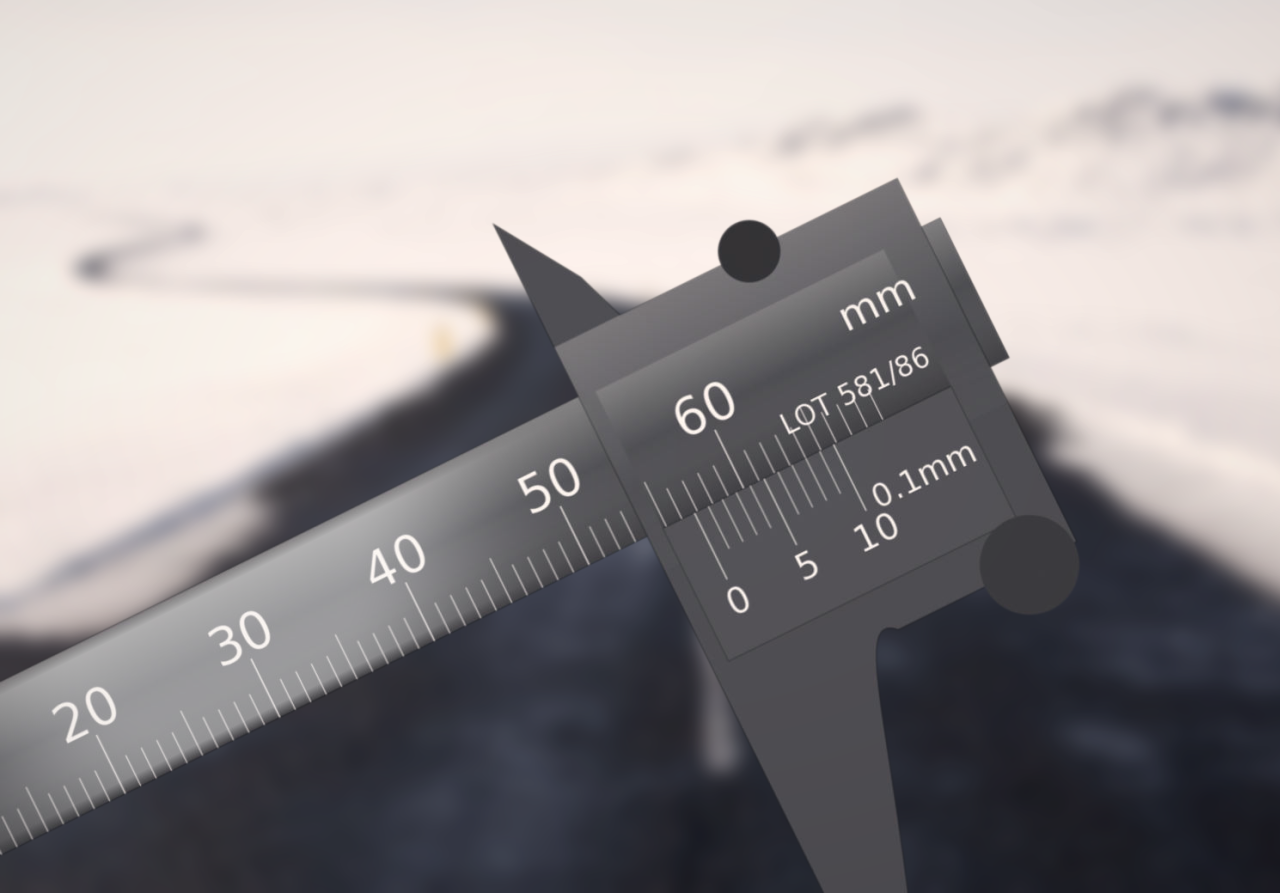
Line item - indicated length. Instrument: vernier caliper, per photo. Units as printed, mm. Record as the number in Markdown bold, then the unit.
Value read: **56.8** mm
